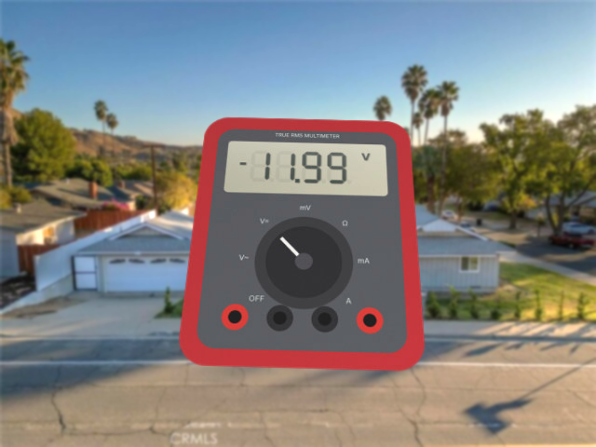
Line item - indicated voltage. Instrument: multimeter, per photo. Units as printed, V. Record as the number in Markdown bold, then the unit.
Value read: **-11.99** V
